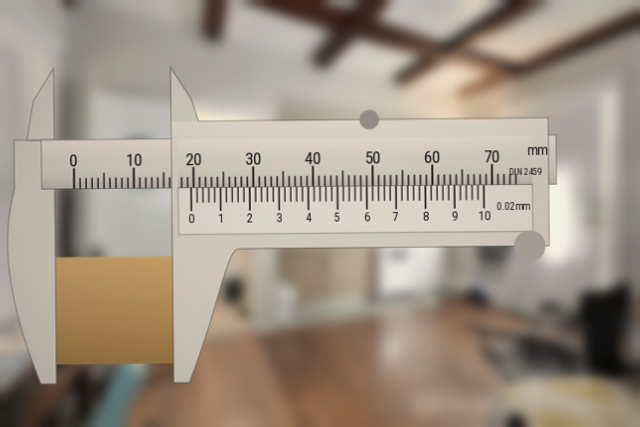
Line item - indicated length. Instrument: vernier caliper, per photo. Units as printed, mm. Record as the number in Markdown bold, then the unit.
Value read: **19.6** mm
